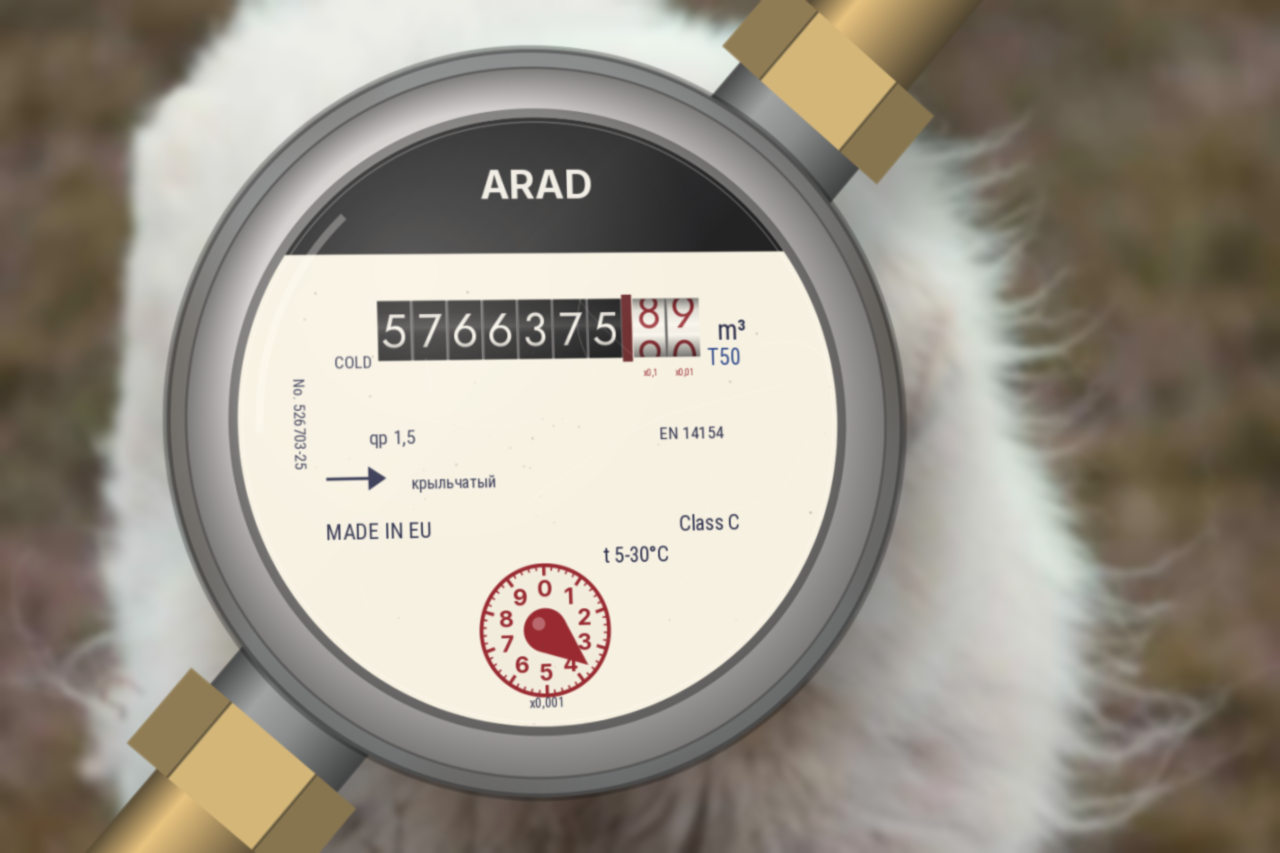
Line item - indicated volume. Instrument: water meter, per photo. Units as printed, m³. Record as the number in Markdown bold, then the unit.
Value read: **5766375.893** m³
